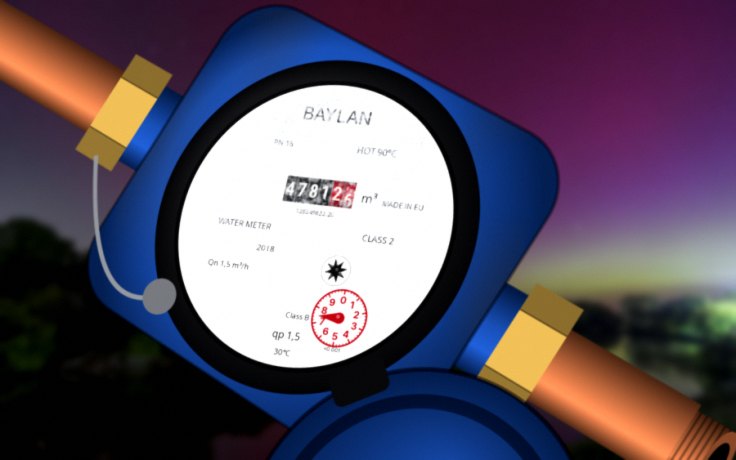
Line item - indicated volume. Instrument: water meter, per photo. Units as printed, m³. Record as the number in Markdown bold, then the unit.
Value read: **4781.257** m³
